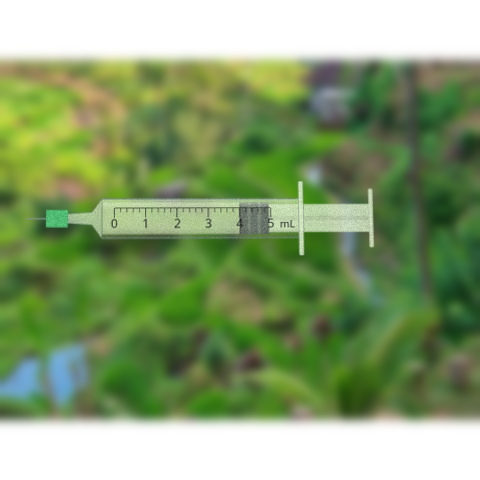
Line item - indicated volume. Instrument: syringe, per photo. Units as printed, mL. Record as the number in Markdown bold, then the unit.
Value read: **4** mL
